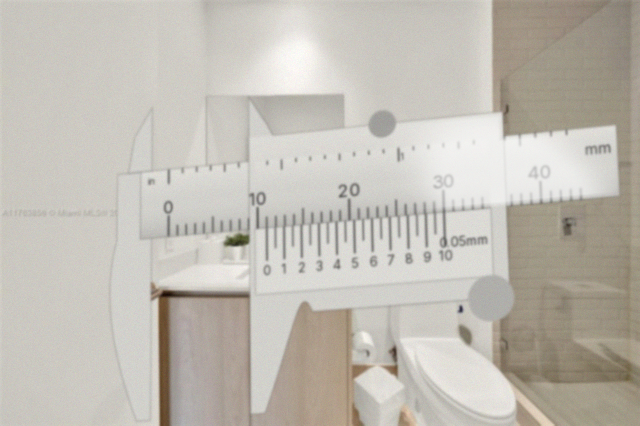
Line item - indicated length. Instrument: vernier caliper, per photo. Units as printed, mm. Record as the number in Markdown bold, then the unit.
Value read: **11.0** mm
